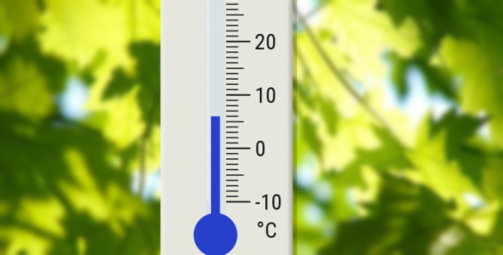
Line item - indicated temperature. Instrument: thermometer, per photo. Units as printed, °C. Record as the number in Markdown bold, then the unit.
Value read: **6** °C
